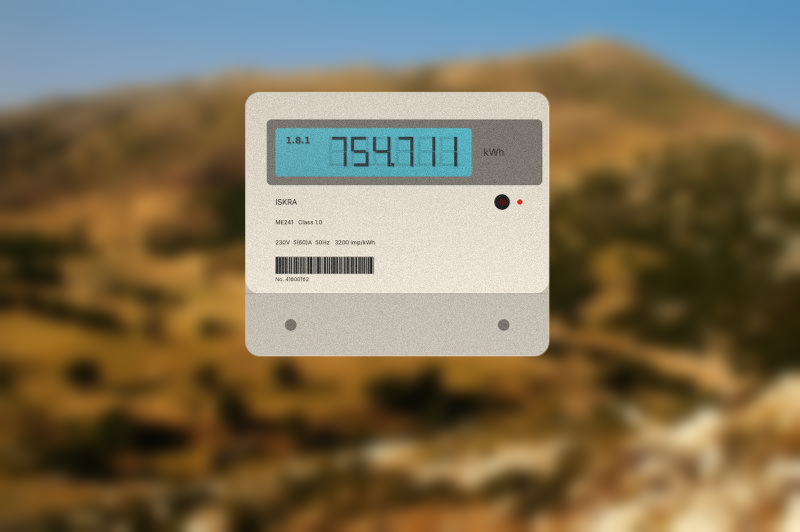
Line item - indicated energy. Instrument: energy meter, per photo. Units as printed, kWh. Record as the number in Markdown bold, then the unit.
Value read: **754.711** kWh
